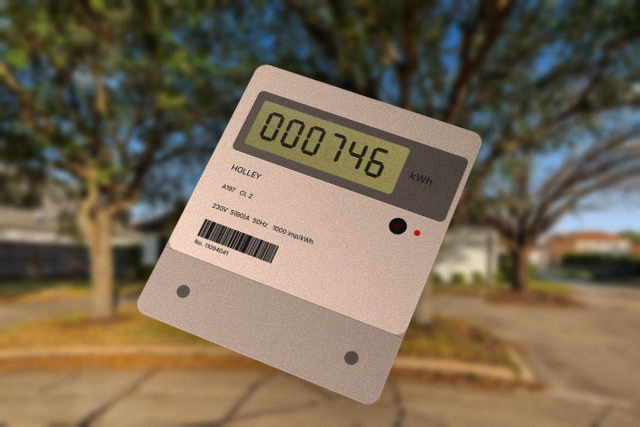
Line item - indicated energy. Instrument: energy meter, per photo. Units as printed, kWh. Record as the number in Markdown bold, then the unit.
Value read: **746** kWh
